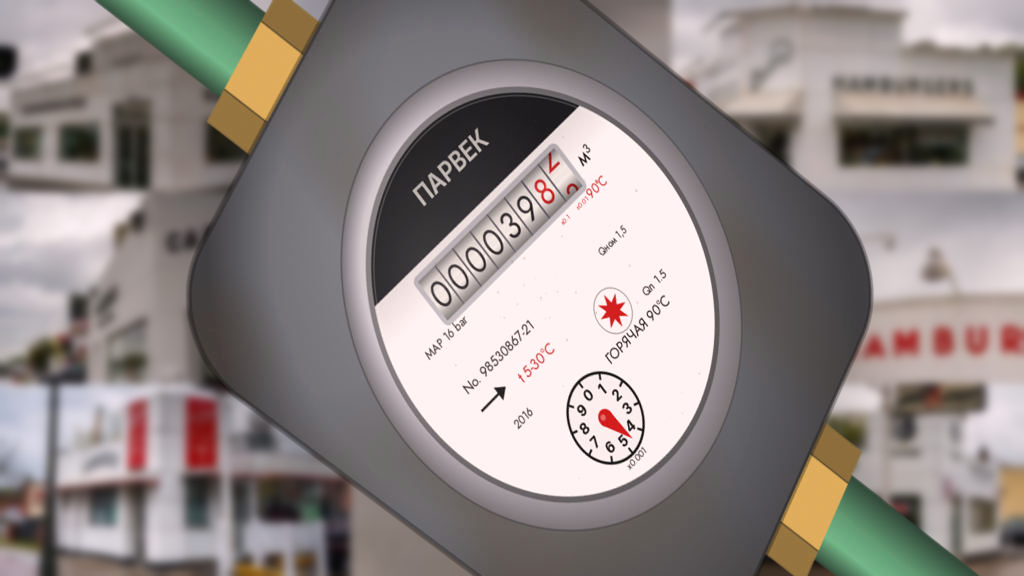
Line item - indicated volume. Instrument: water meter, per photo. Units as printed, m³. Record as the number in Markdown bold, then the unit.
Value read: **39.824** m³
